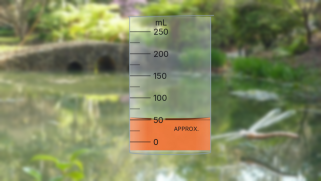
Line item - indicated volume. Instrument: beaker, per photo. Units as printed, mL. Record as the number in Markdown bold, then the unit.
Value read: **50** mL
